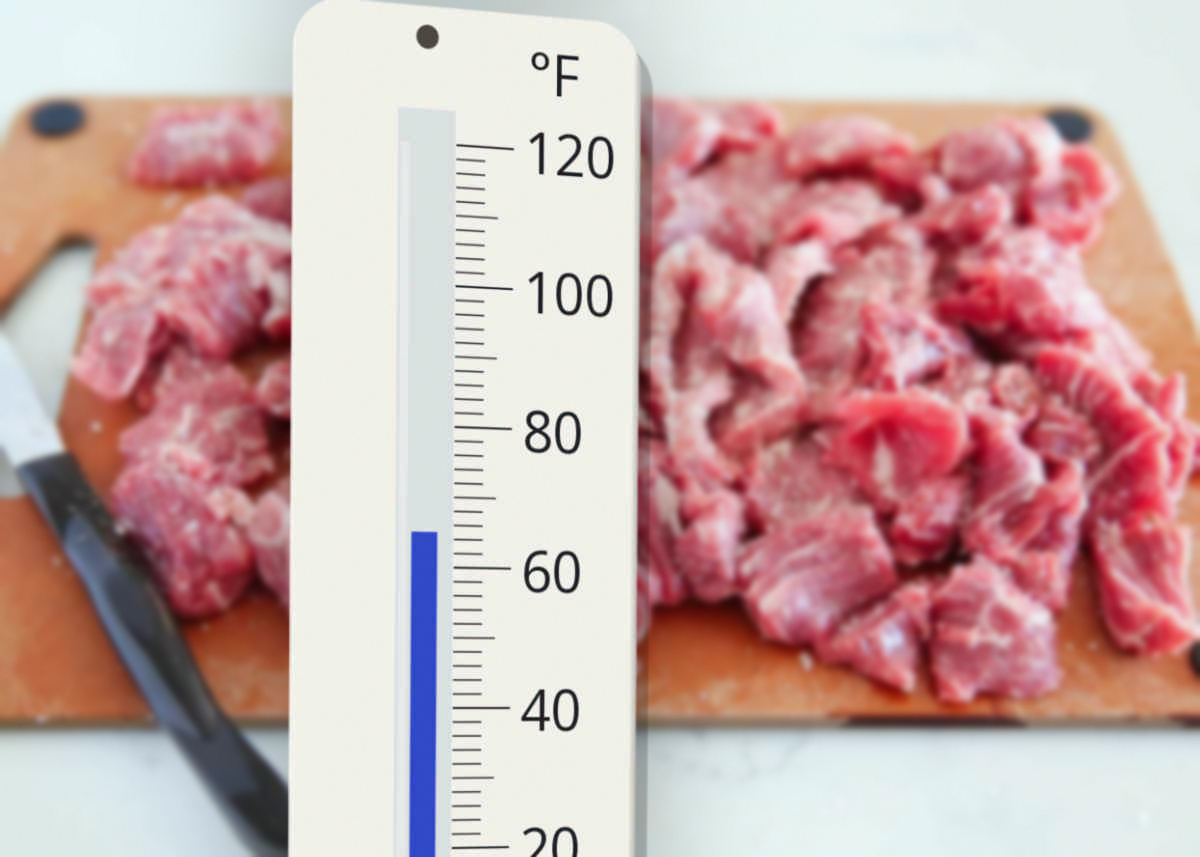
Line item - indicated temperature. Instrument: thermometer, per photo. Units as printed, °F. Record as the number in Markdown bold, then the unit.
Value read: **65** °F
